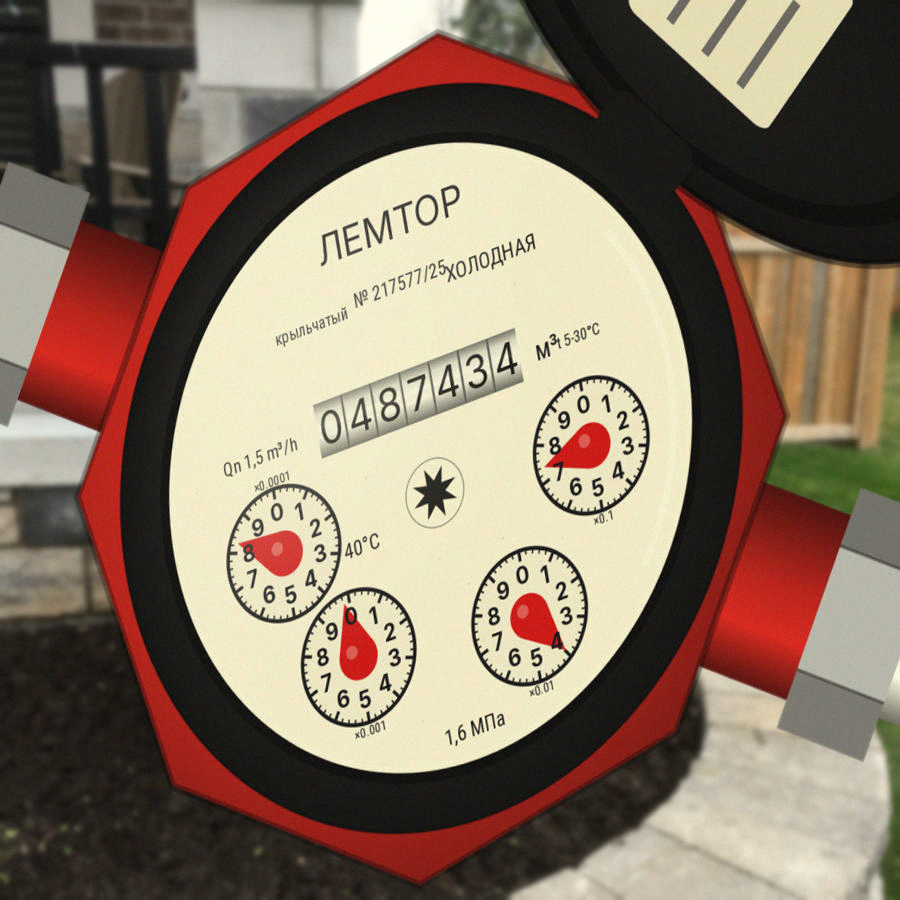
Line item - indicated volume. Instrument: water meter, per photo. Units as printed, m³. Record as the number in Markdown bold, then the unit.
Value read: **487434.7398** m³
